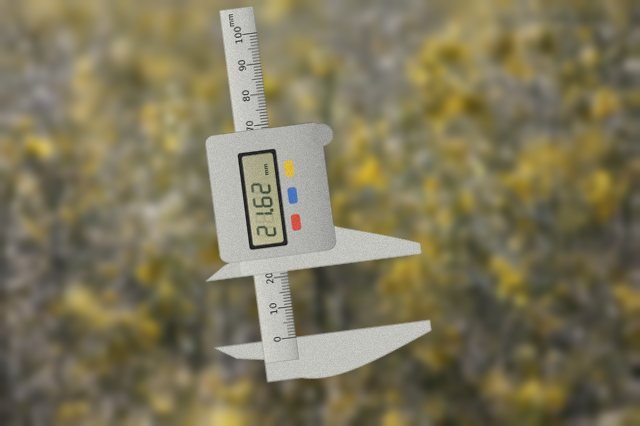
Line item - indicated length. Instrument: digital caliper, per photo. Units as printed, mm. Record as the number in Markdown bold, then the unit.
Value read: **21.62** mm
